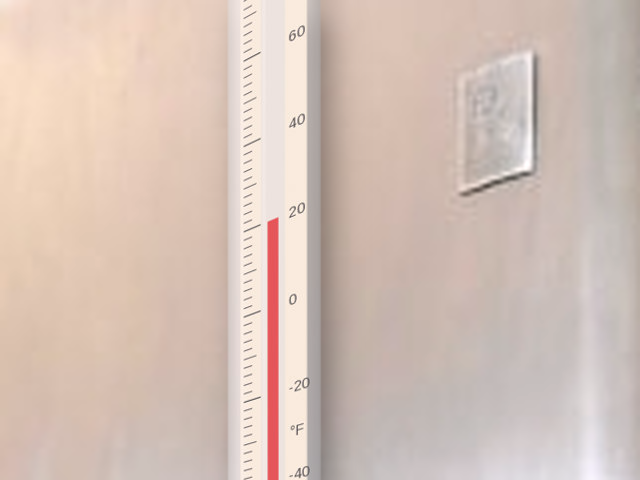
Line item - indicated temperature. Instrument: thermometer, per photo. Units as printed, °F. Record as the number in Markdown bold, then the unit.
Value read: **20** °F
